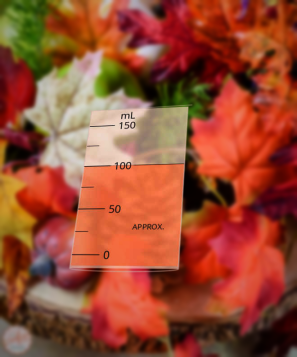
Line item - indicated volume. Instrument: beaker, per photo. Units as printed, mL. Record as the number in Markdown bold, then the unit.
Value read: **100** mL
